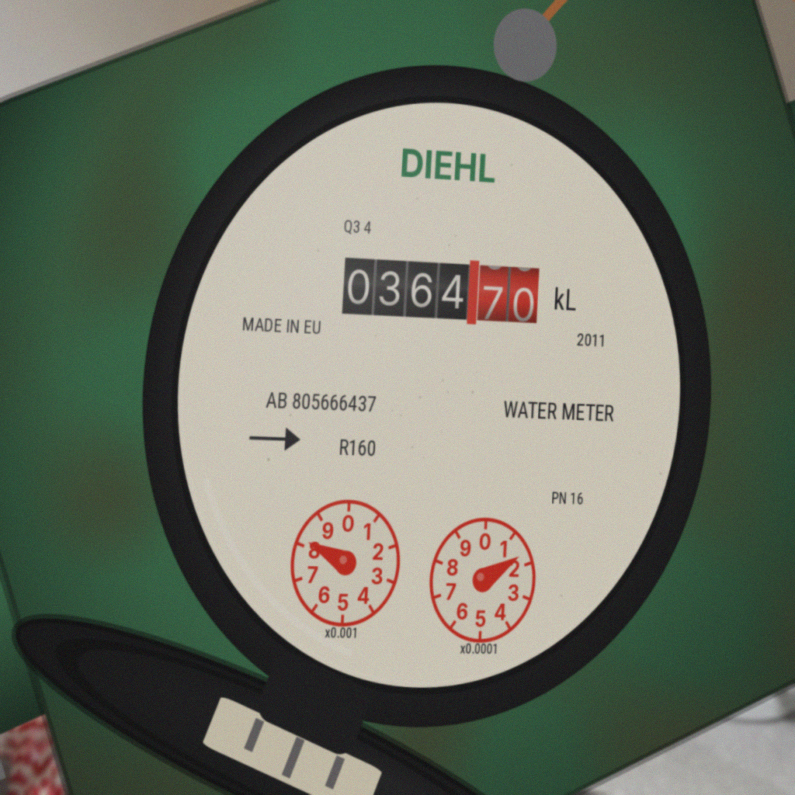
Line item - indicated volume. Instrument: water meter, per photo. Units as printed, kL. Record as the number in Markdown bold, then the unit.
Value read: **364.6981** kL
